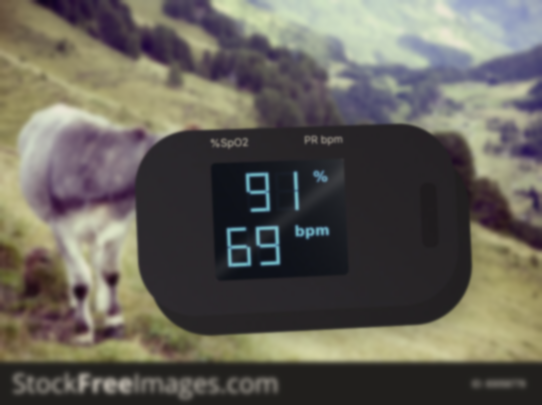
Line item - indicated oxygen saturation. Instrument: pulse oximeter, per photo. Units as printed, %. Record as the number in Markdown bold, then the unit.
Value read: **91** %
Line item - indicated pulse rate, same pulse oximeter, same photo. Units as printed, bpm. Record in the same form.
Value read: **69** bpm
